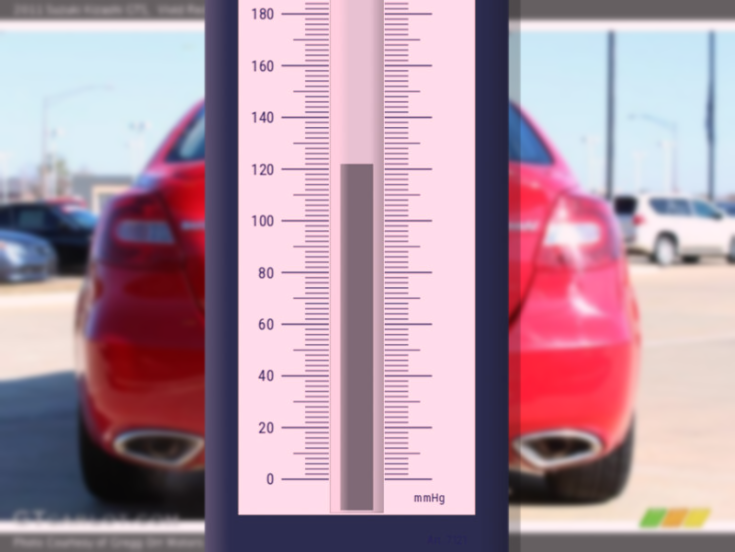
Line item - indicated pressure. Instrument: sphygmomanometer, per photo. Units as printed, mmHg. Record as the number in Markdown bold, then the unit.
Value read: **122** mmHg
